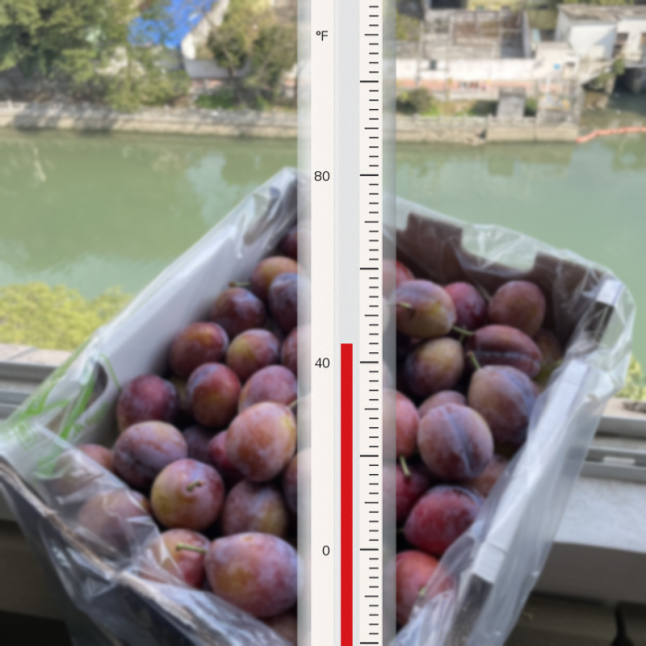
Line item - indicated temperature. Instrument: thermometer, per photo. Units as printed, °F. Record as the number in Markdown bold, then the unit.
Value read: **44** °F
